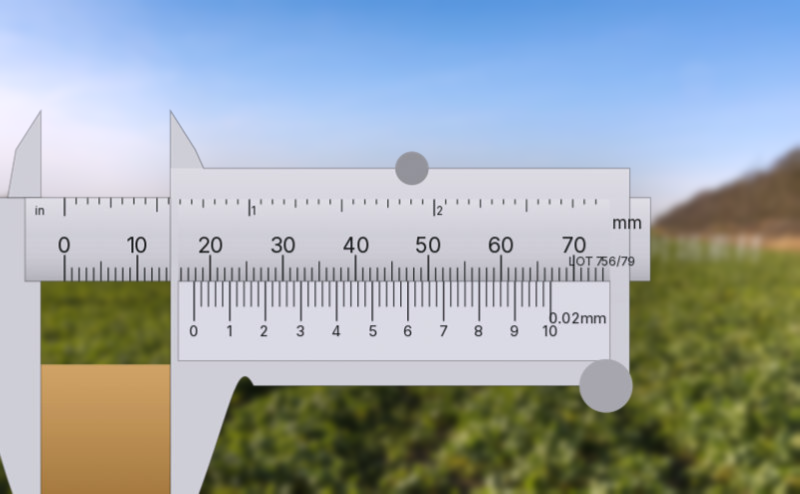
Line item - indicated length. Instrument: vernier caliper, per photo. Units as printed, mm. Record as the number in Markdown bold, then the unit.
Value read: **17.8** mm
